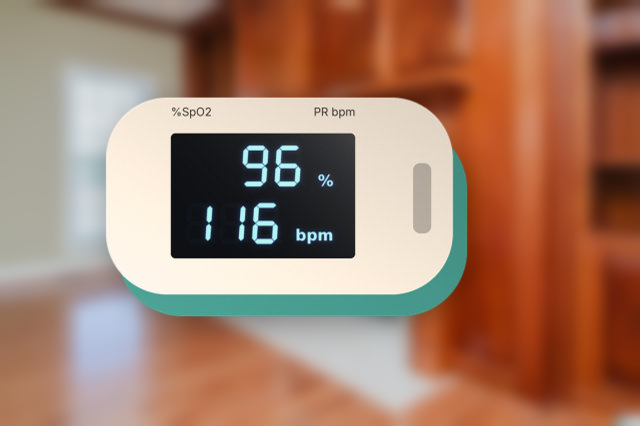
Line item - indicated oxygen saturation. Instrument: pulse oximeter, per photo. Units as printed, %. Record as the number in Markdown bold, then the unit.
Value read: **96** %
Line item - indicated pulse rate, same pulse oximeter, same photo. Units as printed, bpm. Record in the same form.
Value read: **116** bpm
